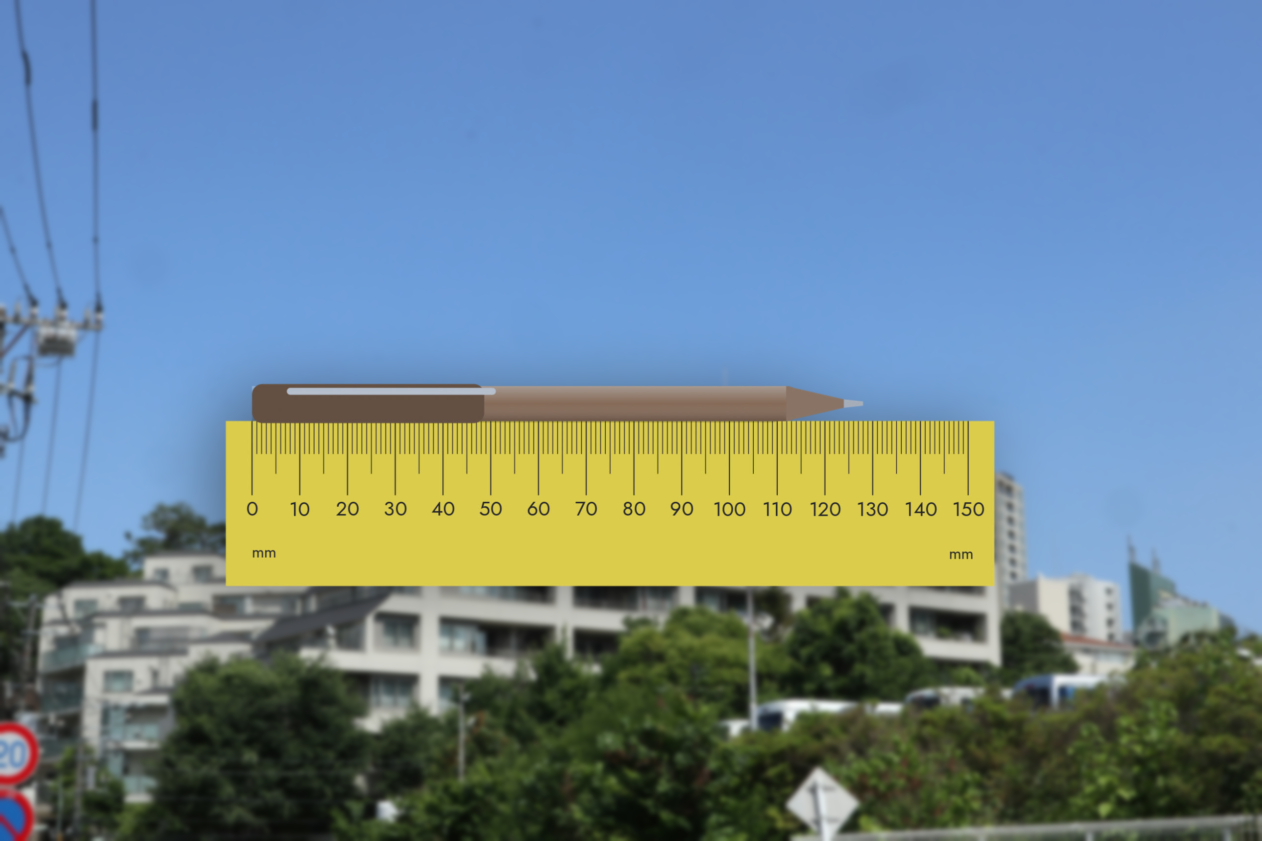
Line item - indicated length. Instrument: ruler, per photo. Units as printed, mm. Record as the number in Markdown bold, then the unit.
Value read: **128** mm
